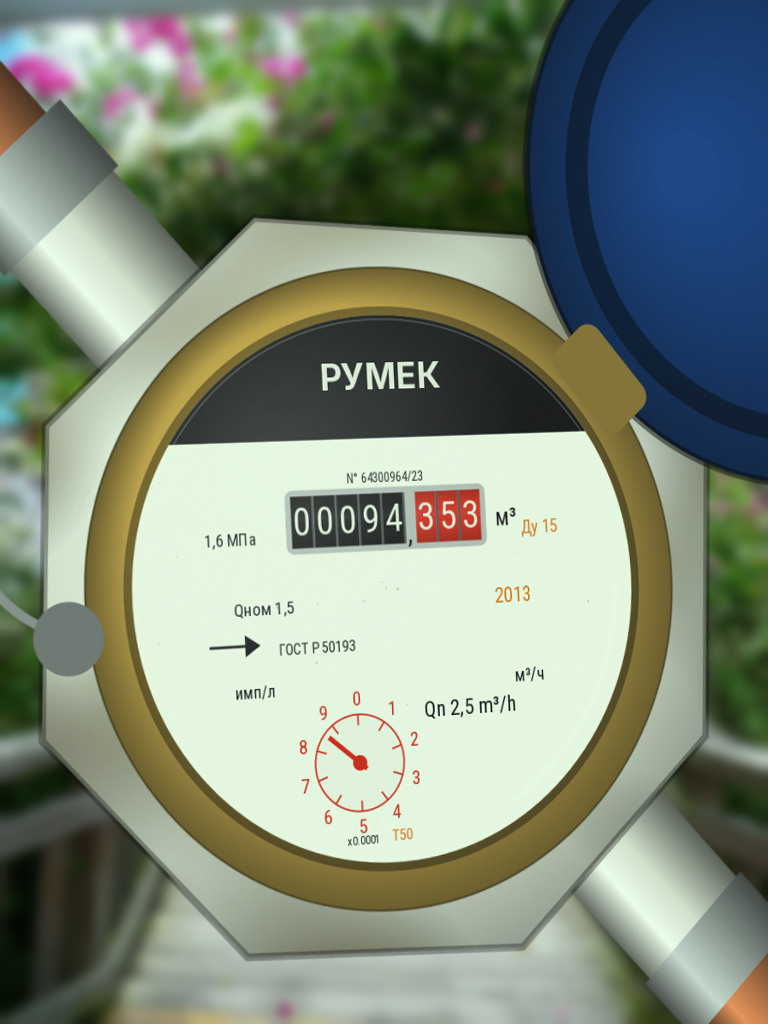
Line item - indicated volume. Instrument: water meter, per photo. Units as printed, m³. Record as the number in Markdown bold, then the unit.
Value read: **94.3538** m³
